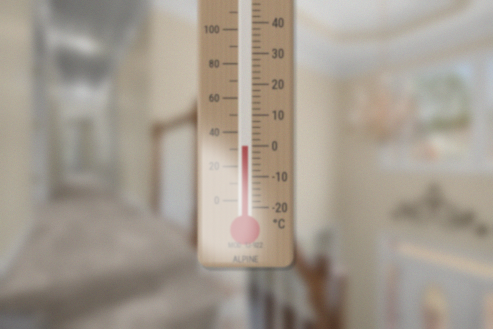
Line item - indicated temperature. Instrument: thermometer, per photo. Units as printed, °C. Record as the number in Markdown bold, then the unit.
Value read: **0** °C
